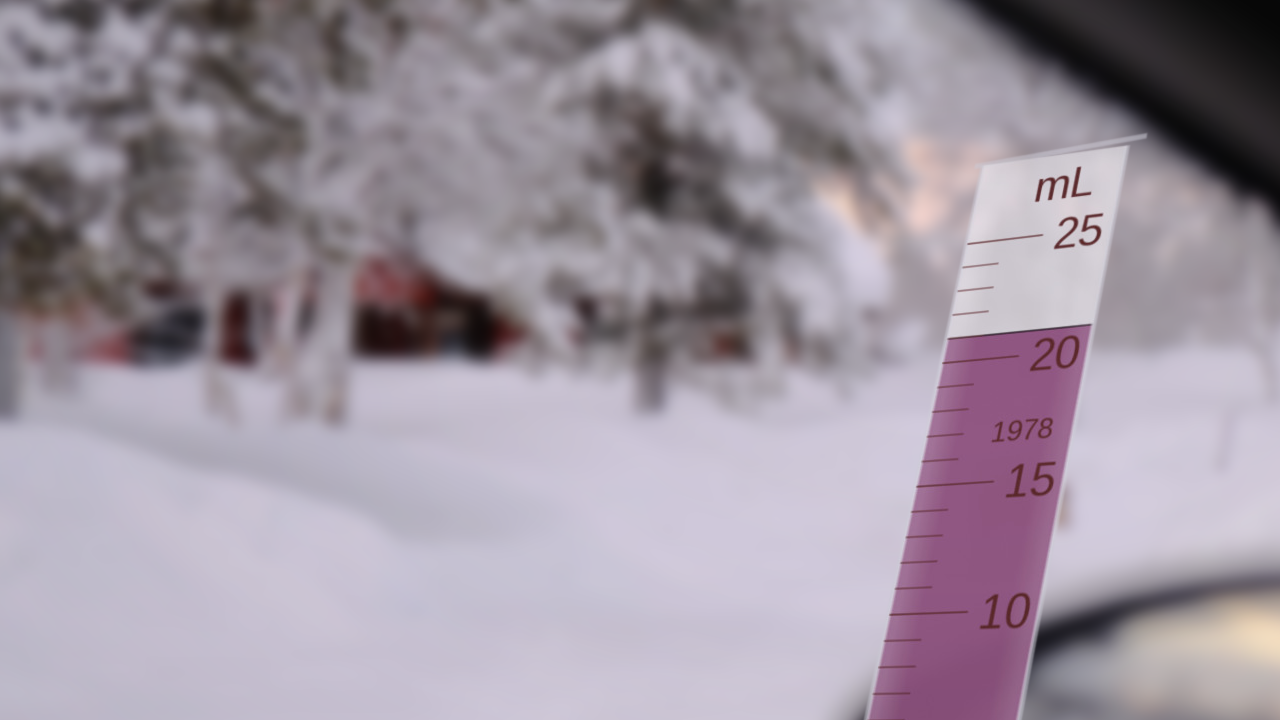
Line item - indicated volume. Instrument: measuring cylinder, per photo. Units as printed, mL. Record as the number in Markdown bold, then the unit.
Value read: **21** mL
